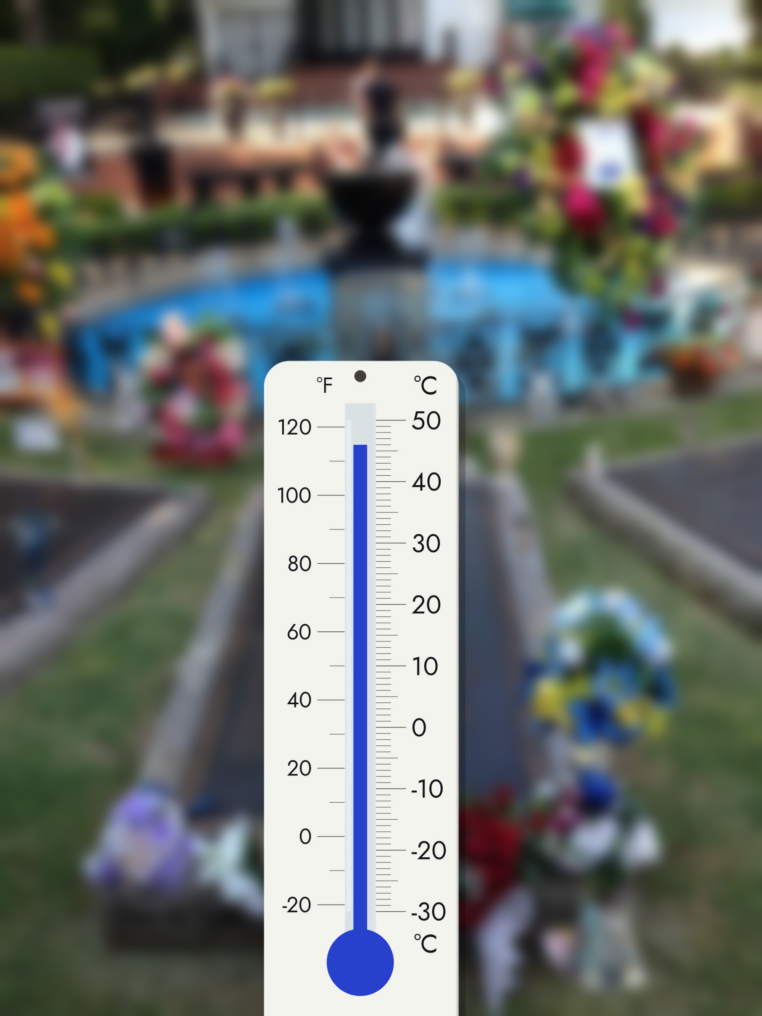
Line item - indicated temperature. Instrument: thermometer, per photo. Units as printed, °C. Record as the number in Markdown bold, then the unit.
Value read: **46** °C
